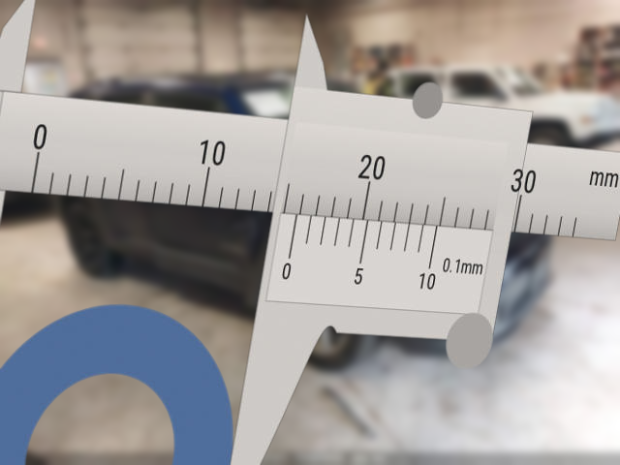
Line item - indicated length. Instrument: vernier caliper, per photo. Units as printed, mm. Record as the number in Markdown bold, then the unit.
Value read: **15.8** mm
